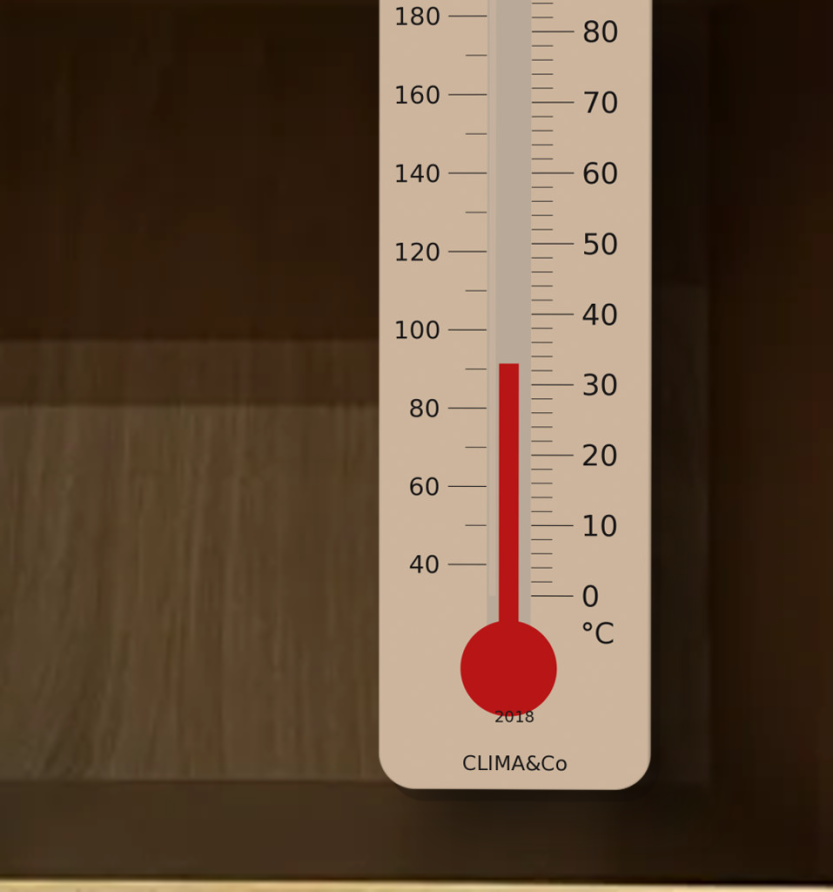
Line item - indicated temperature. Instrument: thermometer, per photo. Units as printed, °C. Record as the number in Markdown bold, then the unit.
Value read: **33** °C
